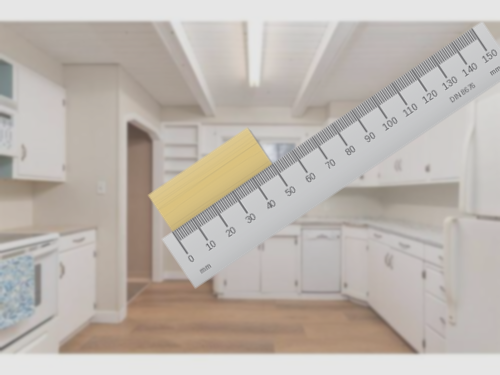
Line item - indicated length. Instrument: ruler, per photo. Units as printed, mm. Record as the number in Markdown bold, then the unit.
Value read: **50** mm
